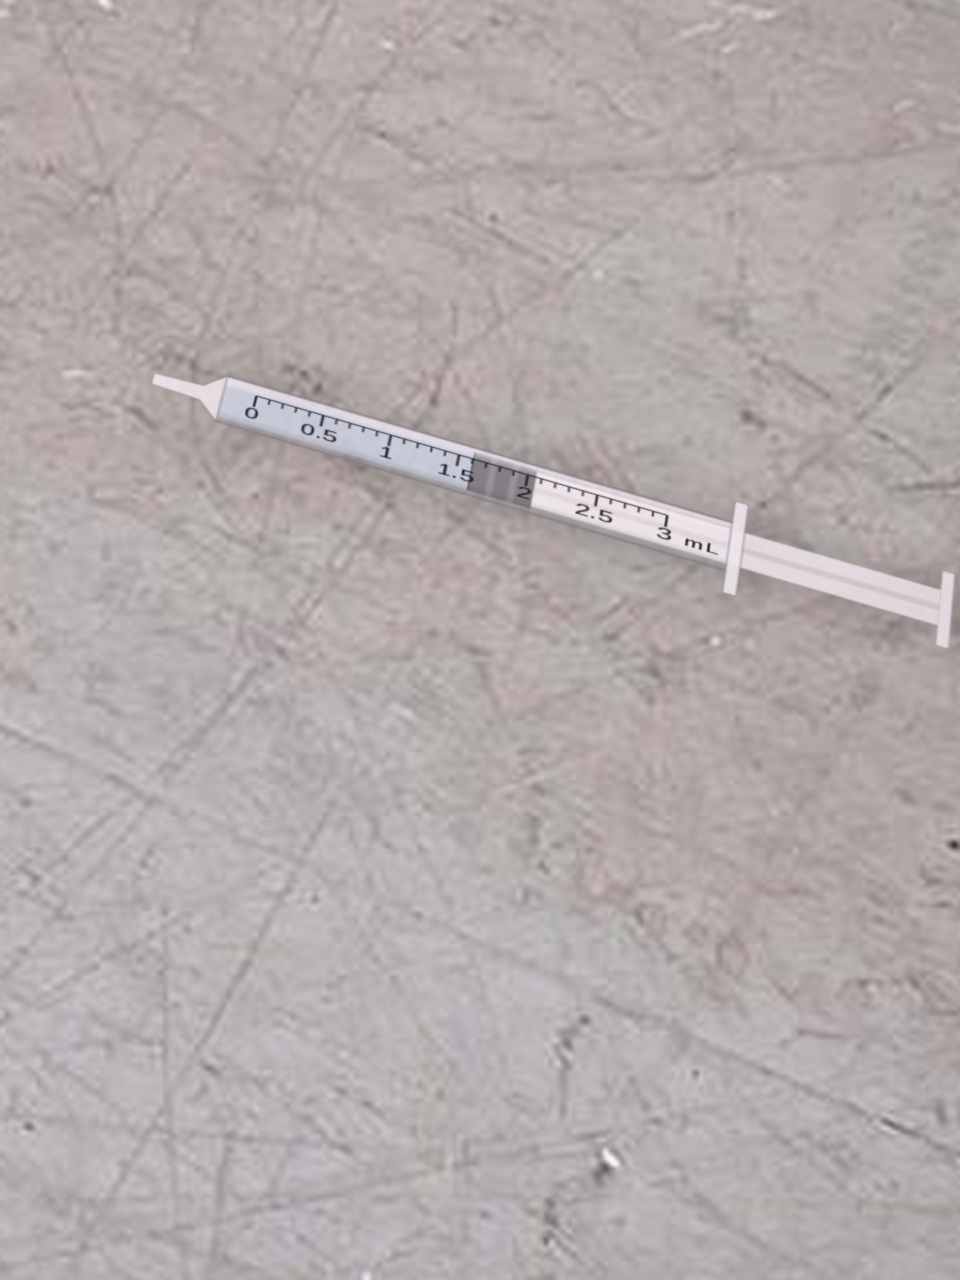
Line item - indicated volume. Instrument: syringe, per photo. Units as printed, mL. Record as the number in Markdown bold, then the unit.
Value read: **1.6** mL
